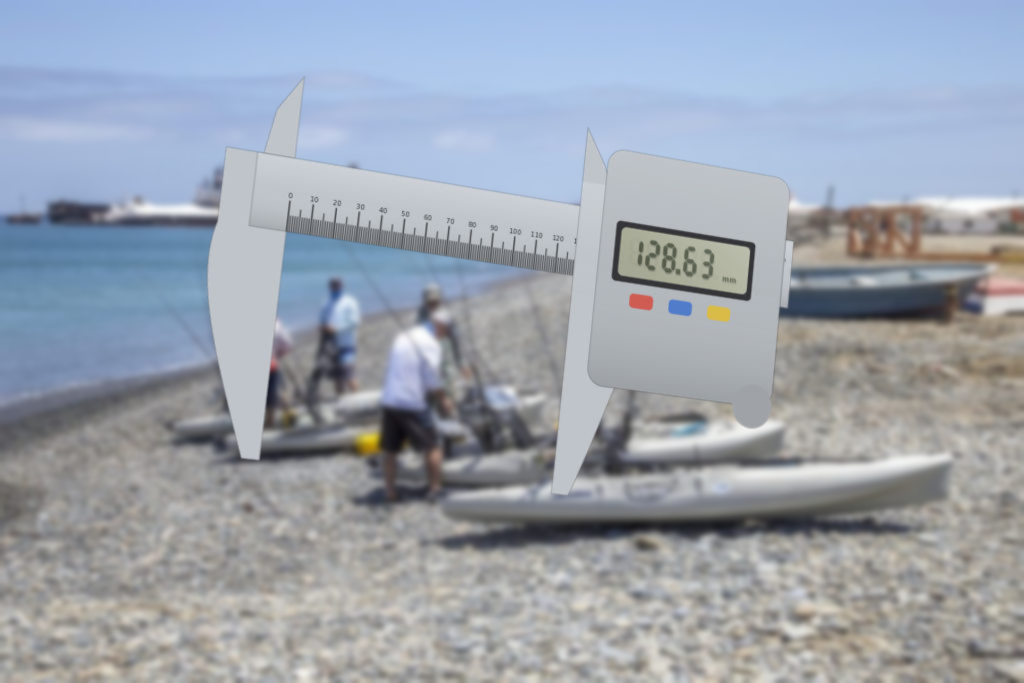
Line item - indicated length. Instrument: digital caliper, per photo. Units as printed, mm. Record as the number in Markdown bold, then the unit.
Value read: **128.63** mm
